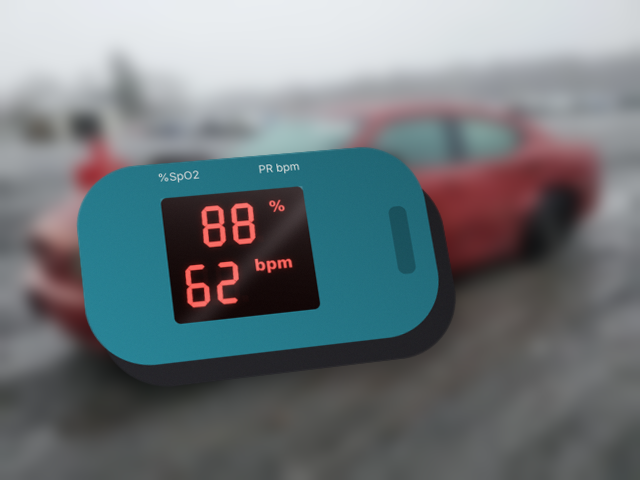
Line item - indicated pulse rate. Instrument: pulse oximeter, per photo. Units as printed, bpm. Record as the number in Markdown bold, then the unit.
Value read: **62** bpm
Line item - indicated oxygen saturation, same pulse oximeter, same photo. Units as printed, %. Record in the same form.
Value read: **88** %
